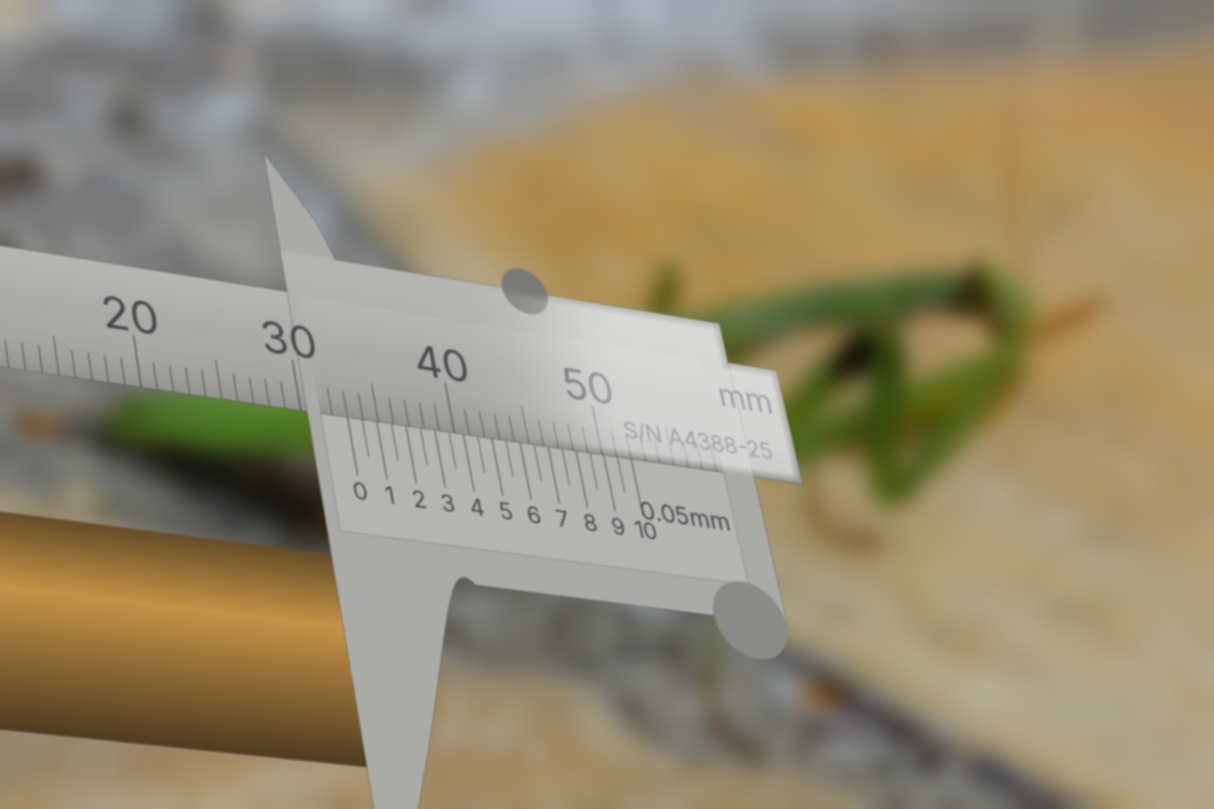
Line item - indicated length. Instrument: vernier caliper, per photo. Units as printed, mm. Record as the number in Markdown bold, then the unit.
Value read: **33.0** mm
